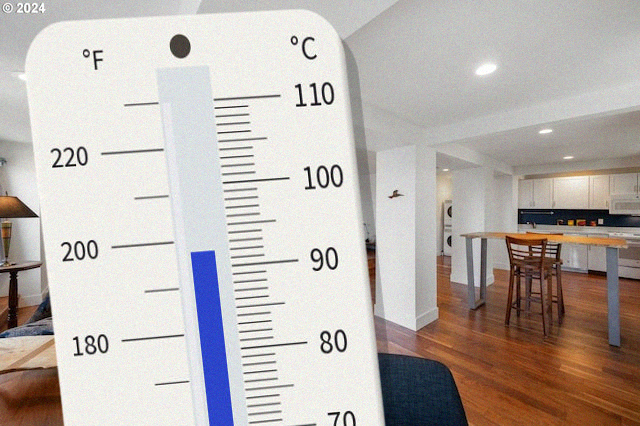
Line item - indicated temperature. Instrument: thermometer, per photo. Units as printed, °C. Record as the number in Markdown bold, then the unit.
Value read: **92** °C
